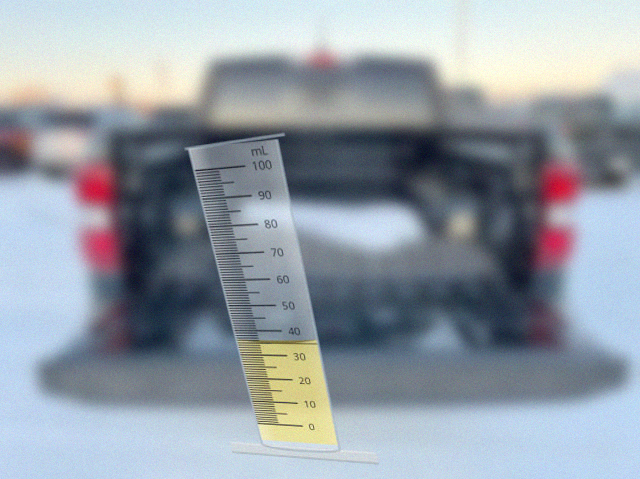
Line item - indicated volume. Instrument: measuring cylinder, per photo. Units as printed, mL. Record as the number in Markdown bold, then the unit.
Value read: **35** mL
